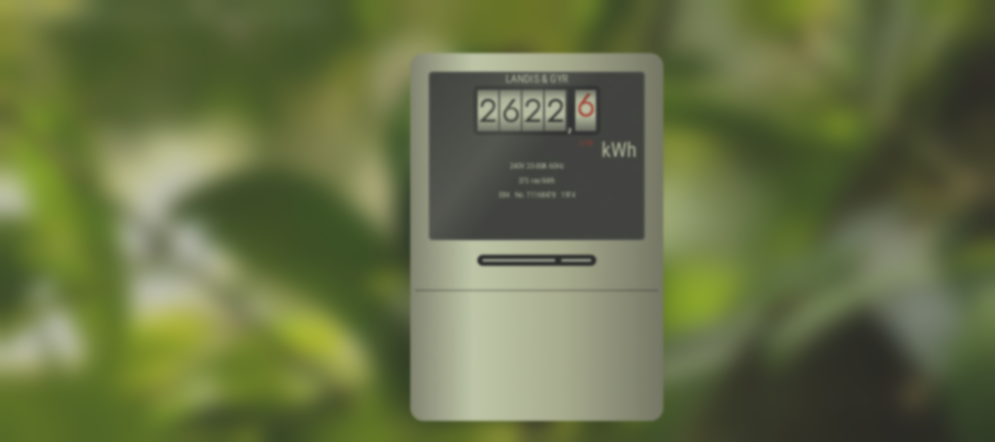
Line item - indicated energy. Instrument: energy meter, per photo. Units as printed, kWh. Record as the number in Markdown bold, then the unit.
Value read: **2622.6** kWh
